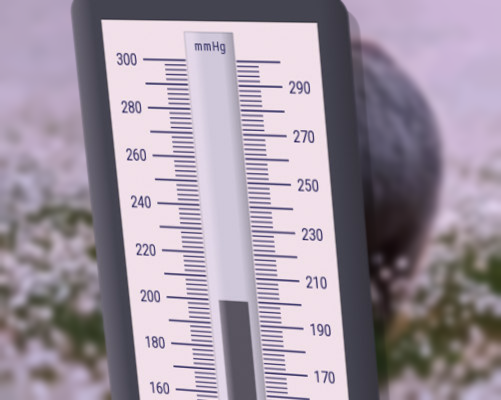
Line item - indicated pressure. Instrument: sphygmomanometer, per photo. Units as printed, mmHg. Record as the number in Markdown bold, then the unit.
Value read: **200** mmHg
